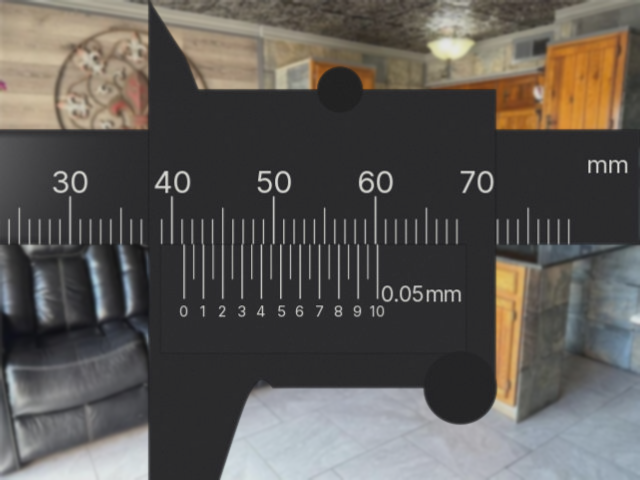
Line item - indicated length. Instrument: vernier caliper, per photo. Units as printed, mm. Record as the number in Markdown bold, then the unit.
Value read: **41.2** mm
